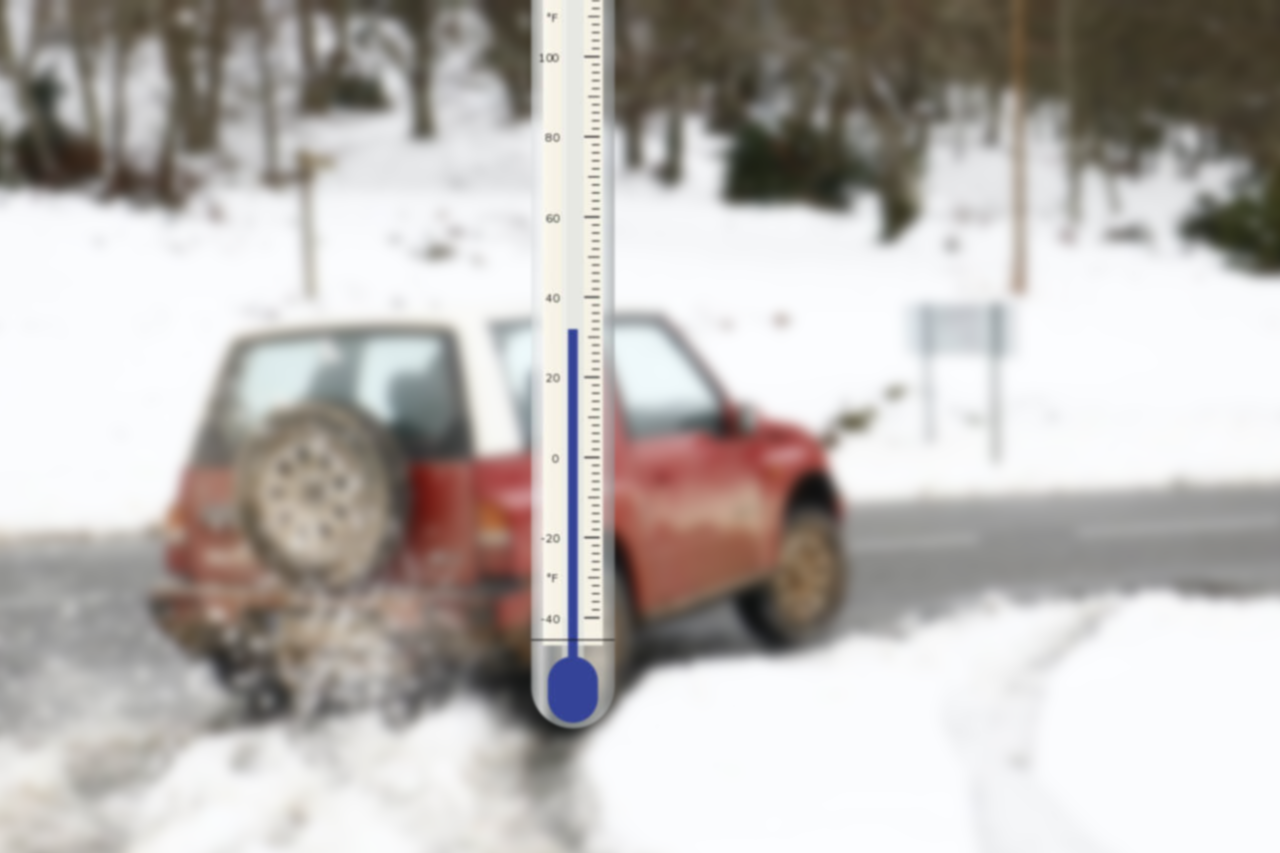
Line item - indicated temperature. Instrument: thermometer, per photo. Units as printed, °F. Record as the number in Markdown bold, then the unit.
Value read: **32** °F
